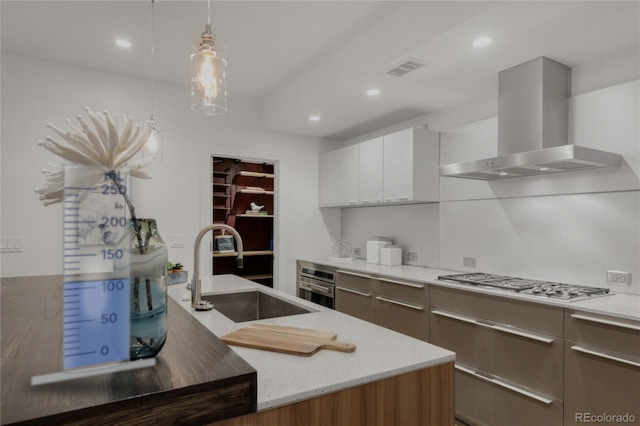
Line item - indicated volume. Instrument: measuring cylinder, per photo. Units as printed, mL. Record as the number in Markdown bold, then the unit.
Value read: **110** mL
